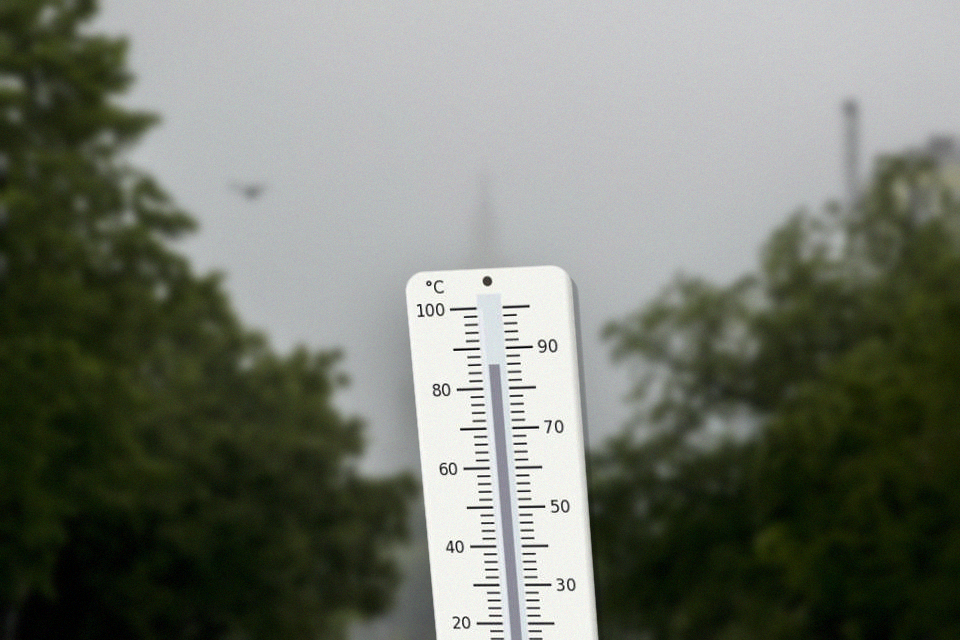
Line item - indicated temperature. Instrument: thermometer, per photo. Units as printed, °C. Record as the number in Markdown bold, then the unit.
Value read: **86** °C
